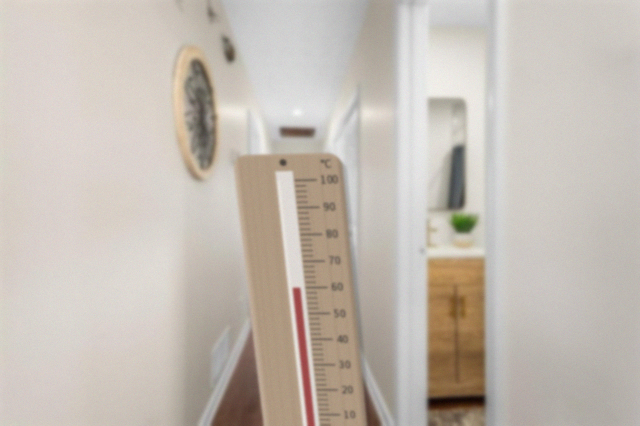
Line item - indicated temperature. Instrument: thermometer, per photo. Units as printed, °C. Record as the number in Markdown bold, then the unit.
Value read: **60** °C
